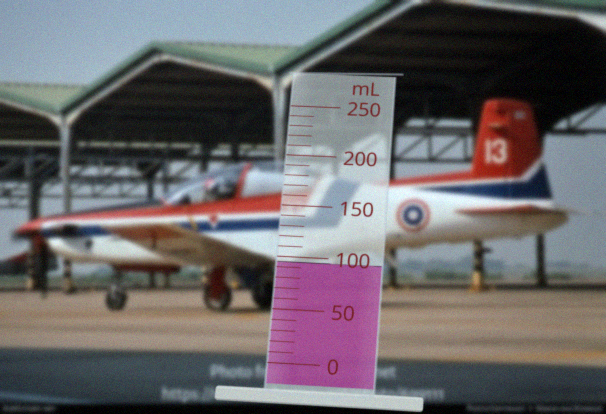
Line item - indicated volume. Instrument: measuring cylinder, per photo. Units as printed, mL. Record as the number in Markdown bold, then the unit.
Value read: **95** mL
